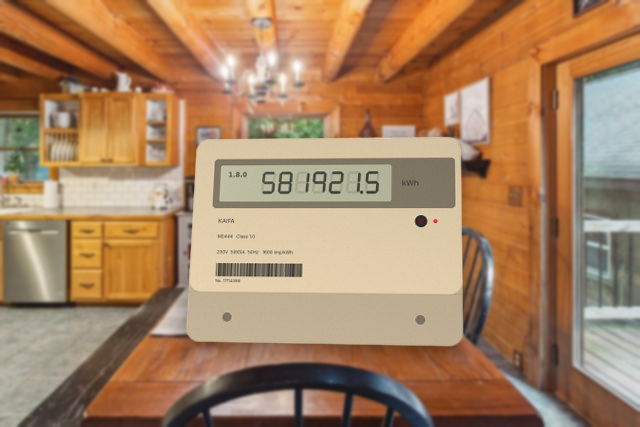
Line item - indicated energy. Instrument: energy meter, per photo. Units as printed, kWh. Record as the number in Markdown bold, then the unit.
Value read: **581921.5** kWh
